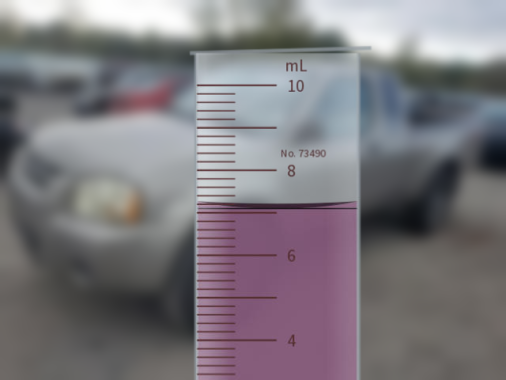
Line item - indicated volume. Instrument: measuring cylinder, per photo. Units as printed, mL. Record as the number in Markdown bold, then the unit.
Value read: **7.1** mL
